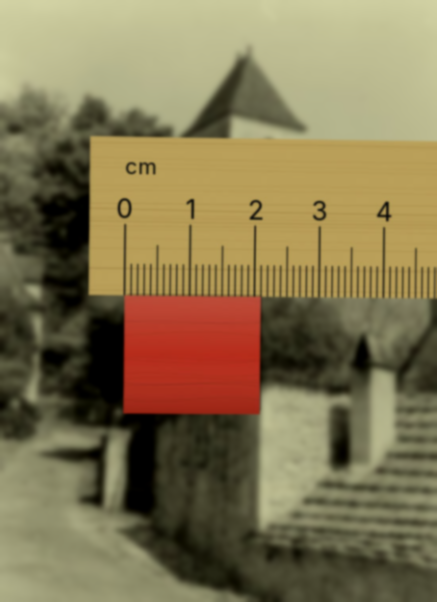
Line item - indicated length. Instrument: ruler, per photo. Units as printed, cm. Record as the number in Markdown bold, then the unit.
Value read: **2.1** cm
